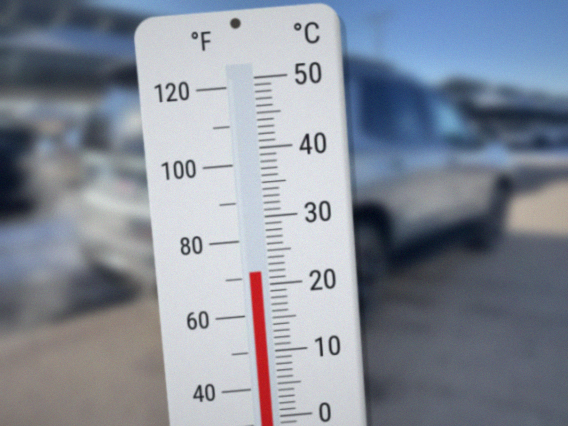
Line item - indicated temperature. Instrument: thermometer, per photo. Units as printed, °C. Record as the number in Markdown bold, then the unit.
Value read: **22** °C
